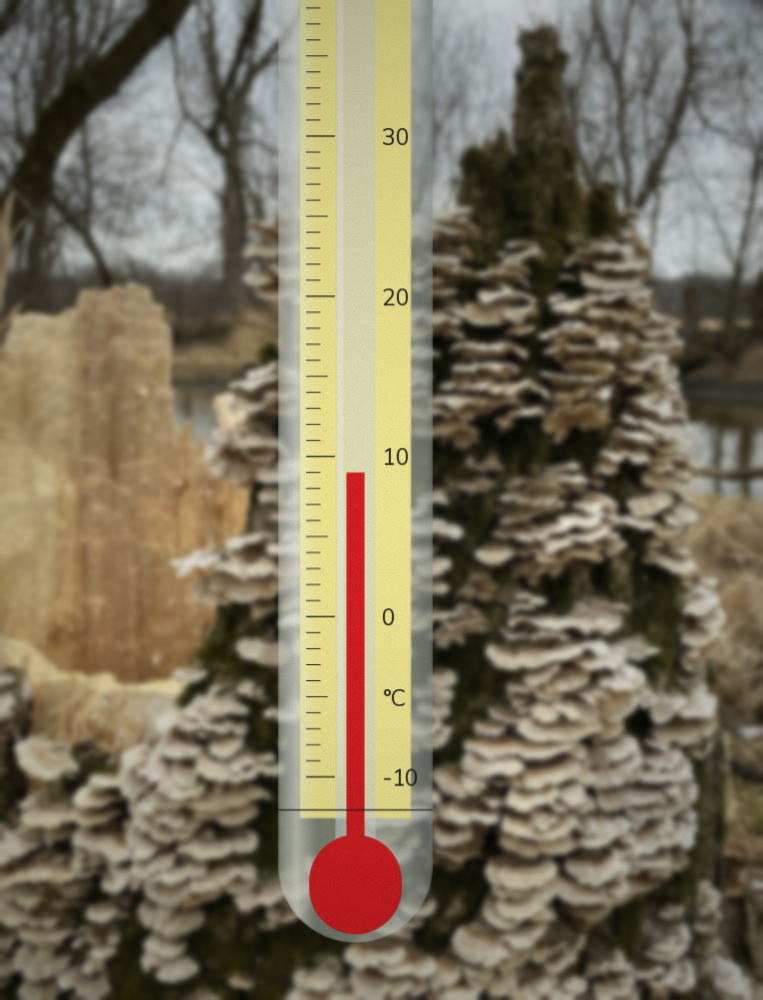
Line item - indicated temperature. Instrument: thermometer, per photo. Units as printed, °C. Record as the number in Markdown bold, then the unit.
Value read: **9** °C
